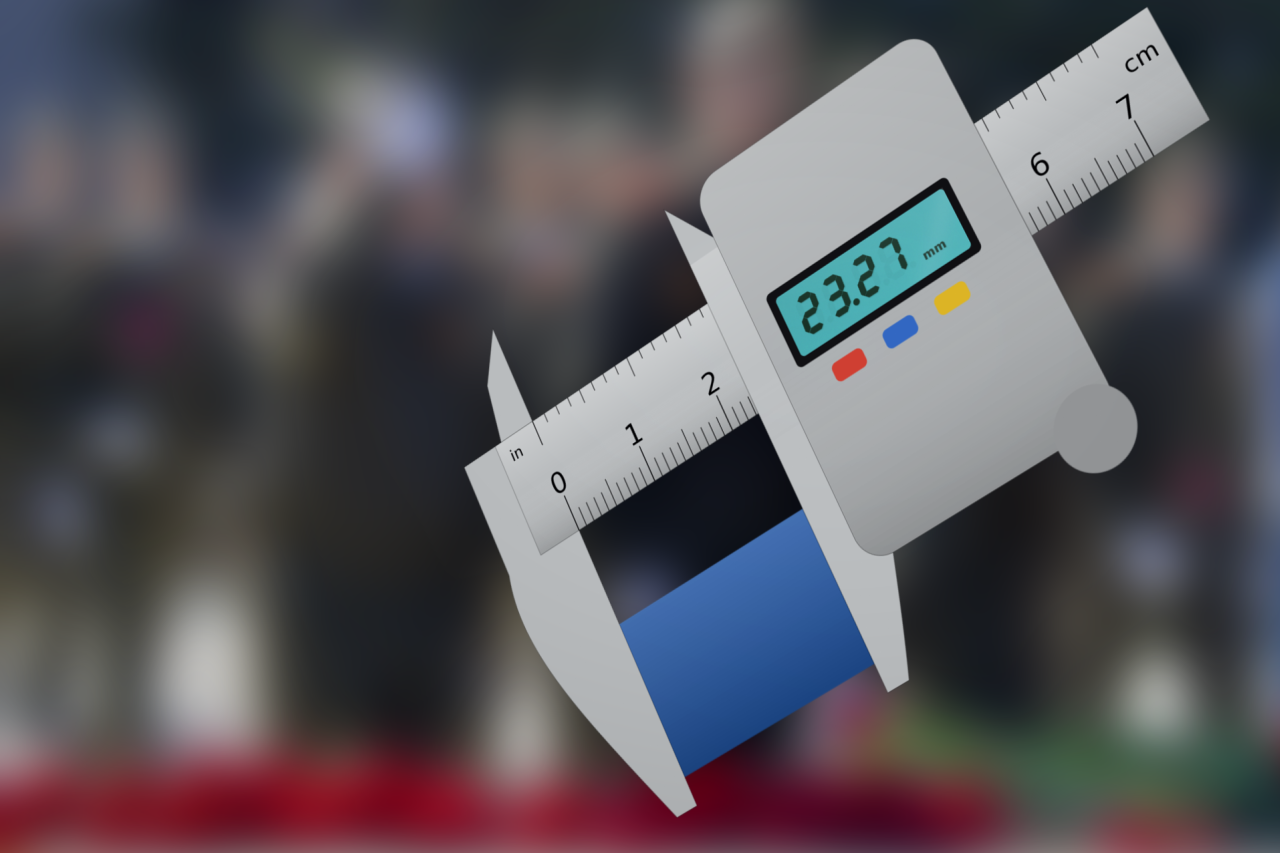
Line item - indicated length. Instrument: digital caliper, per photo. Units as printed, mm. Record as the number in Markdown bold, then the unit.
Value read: **23.27** mm
